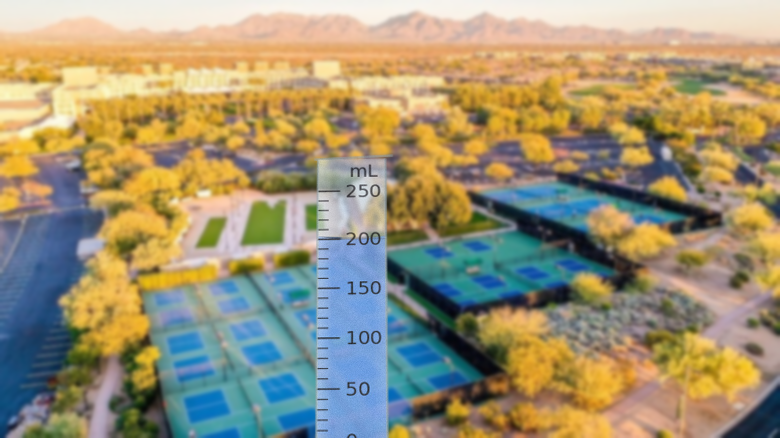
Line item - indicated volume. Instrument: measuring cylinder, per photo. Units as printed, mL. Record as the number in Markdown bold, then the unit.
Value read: **200** mL
